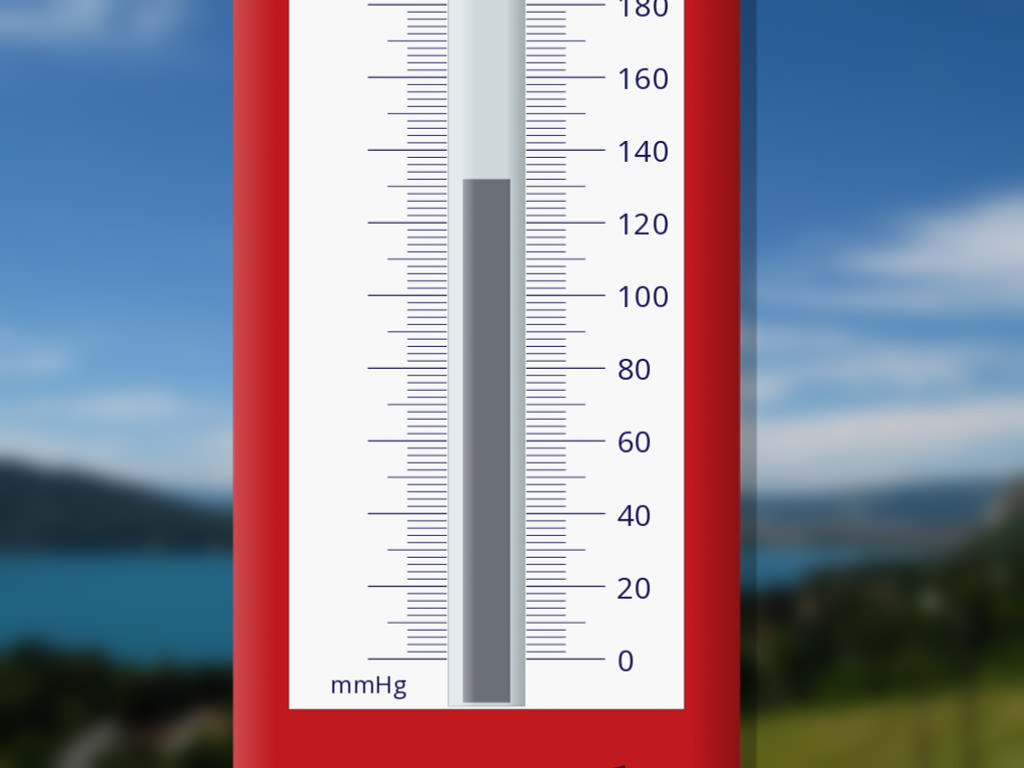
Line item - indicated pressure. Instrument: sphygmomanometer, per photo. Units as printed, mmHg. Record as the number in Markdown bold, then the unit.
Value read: **132** mmHg
